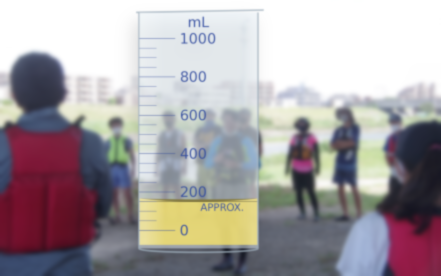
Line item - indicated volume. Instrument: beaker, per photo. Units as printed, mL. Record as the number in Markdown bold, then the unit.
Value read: **150** mL
